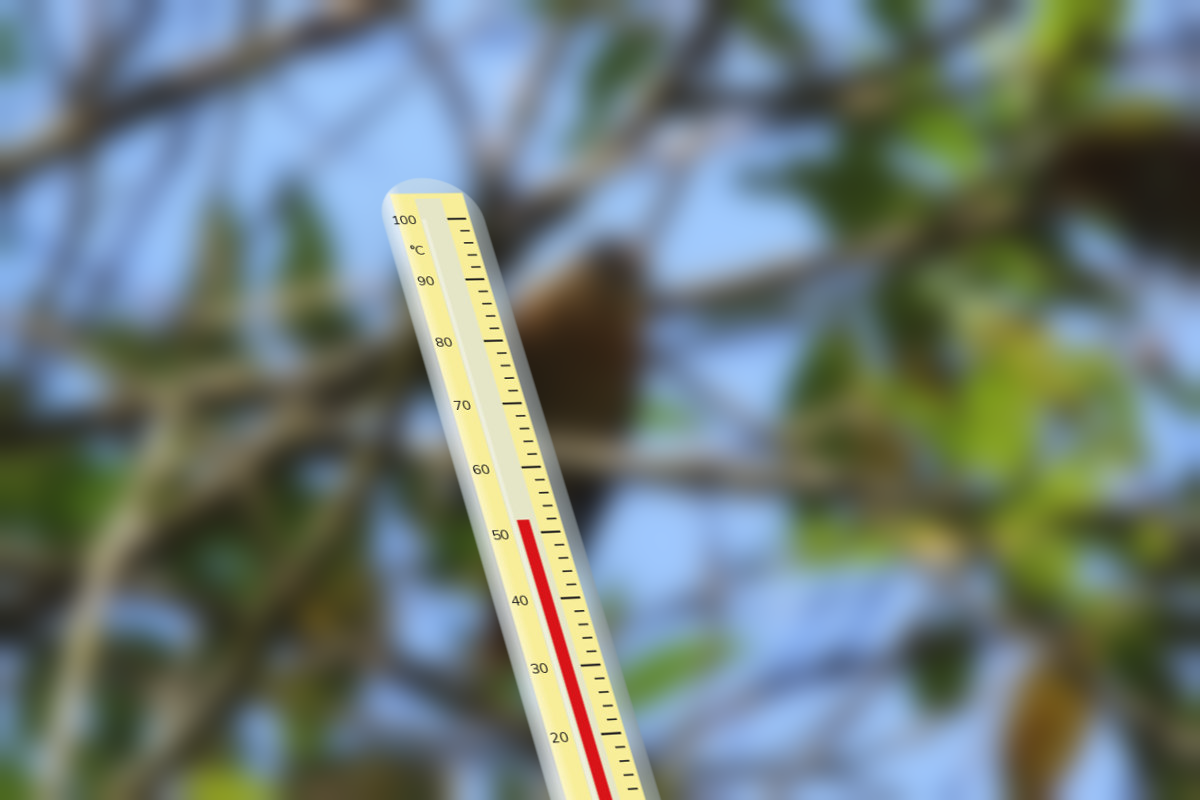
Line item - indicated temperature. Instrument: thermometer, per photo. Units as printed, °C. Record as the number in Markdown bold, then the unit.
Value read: **52** °C
